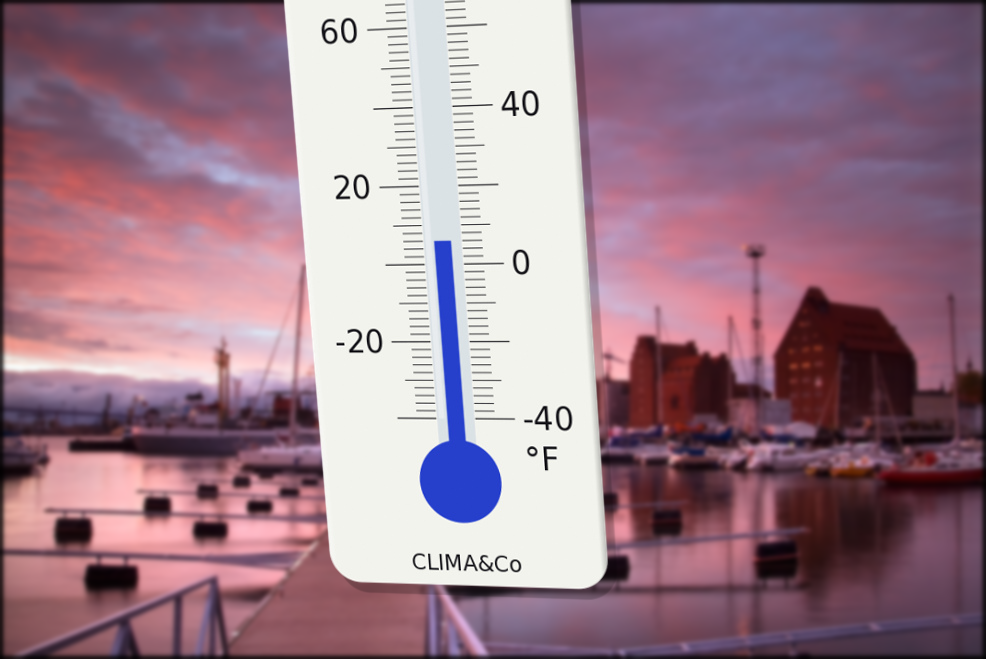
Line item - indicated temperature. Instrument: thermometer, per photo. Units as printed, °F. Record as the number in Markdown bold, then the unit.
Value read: **6** °F
